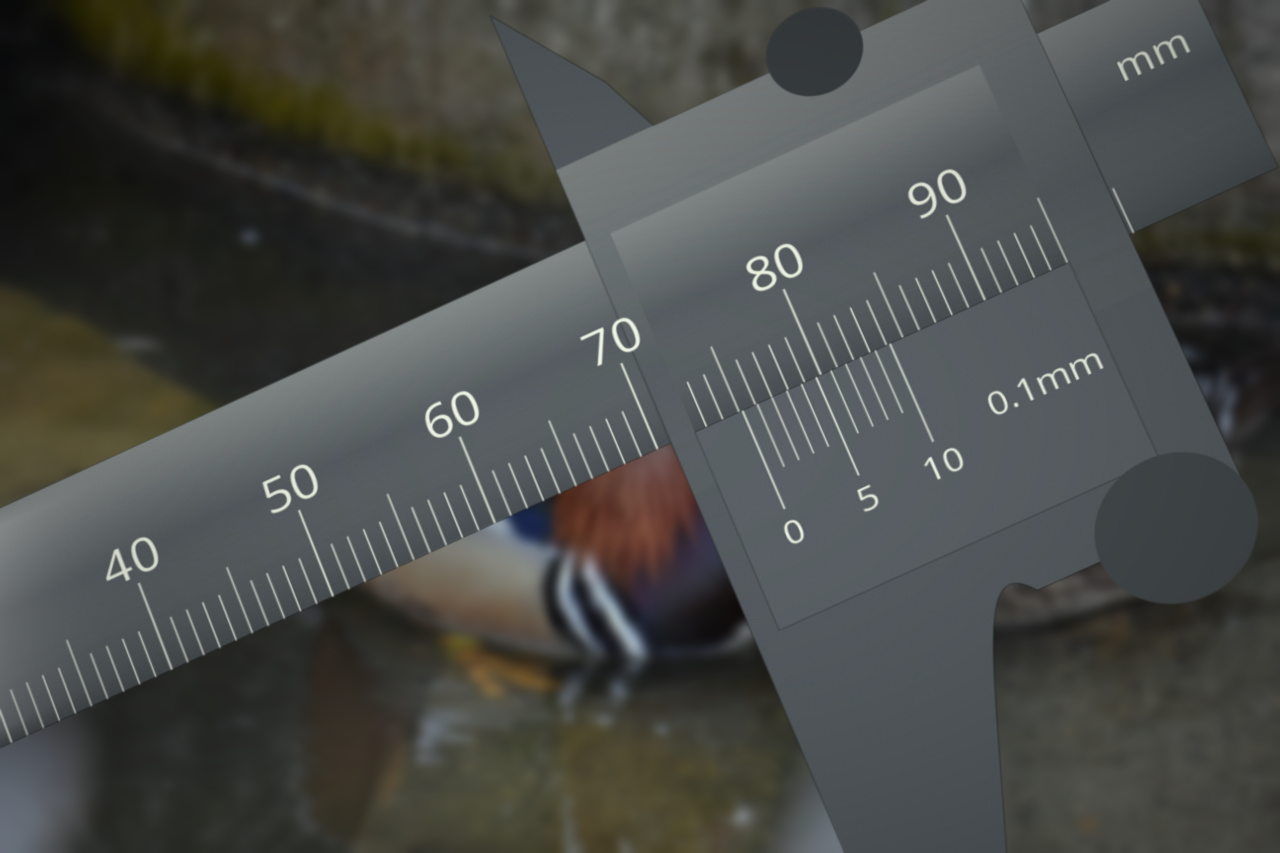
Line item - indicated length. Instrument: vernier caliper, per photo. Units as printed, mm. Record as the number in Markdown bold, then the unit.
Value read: **75.2** mm
